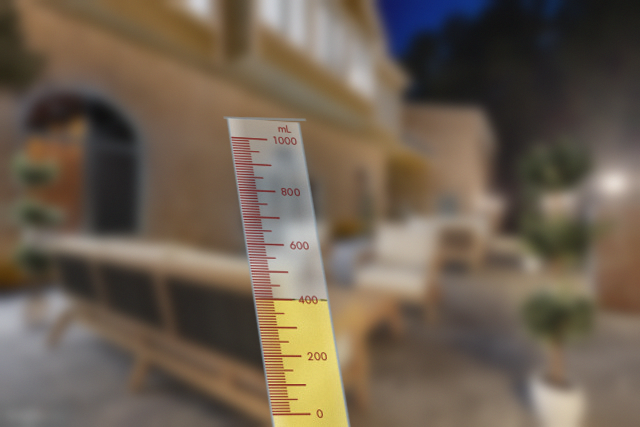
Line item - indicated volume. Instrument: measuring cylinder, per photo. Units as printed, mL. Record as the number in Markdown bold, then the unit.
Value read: **400** mL
